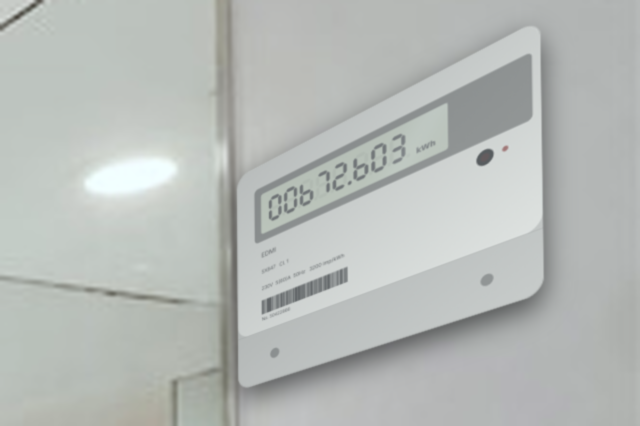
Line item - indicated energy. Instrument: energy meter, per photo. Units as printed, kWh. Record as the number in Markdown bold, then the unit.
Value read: **672.603** kWh
